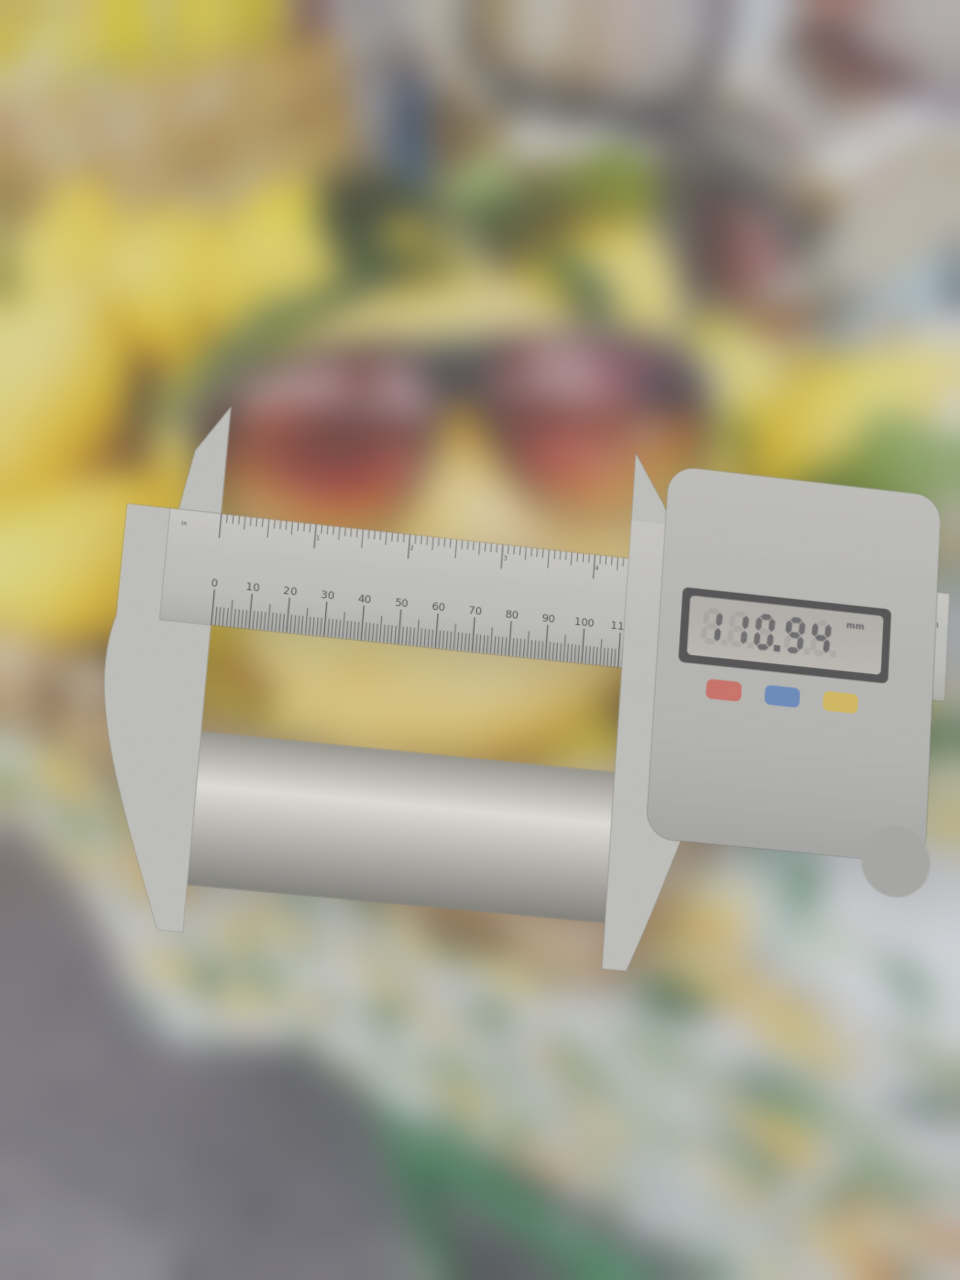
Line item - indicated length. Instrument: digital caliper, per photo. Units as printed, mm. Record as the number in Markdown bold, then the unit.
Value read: **110.94** mm
